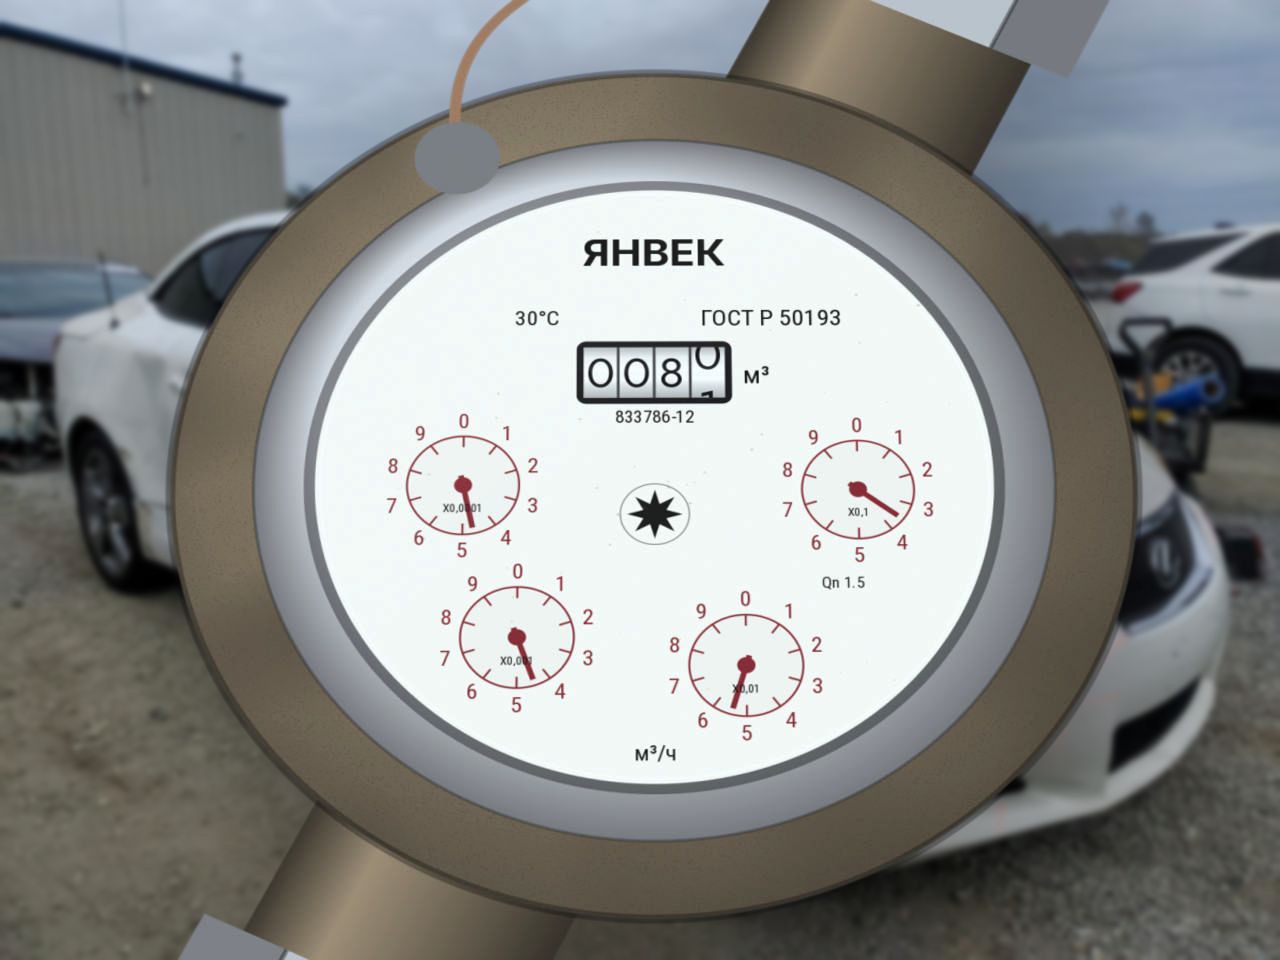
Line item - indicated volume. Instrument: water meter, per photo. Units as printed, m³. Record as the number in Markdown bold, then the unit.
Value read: **80.3544** m³
